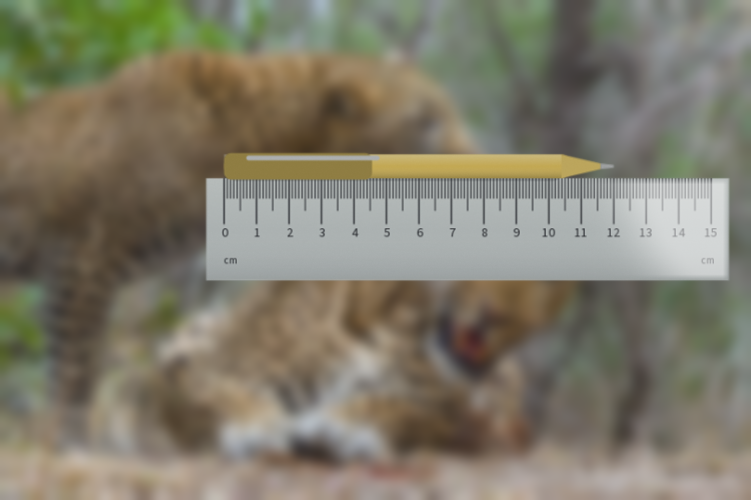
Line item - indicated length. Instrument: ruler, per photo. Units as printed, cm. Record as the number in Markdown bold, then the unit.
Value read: **12** cm
